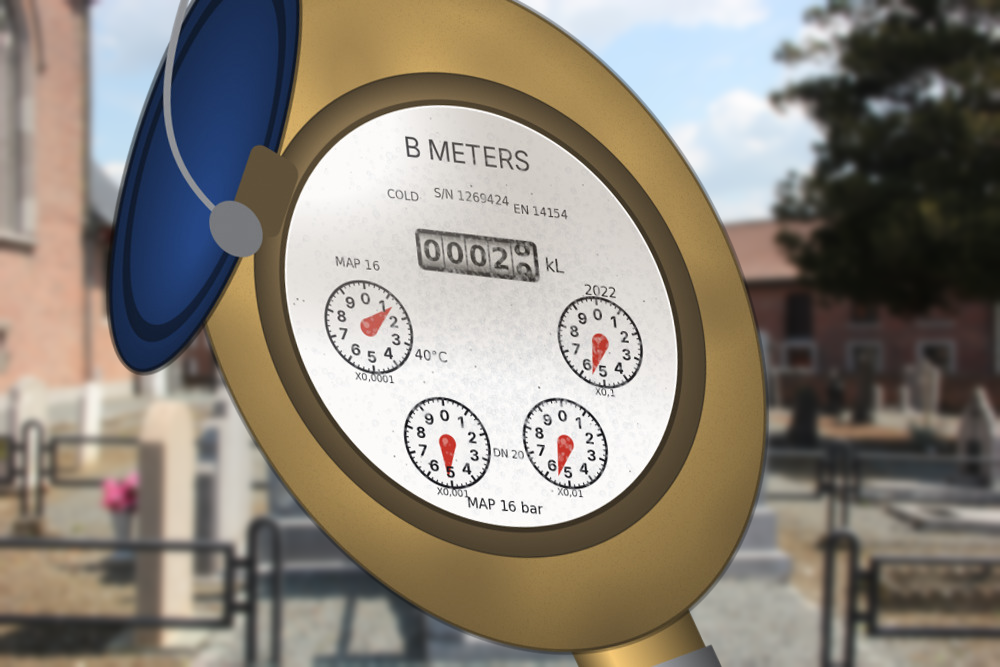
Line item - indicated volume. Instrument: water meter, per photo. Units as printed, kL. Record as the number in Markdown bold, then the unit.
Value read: **28.5551** kL
